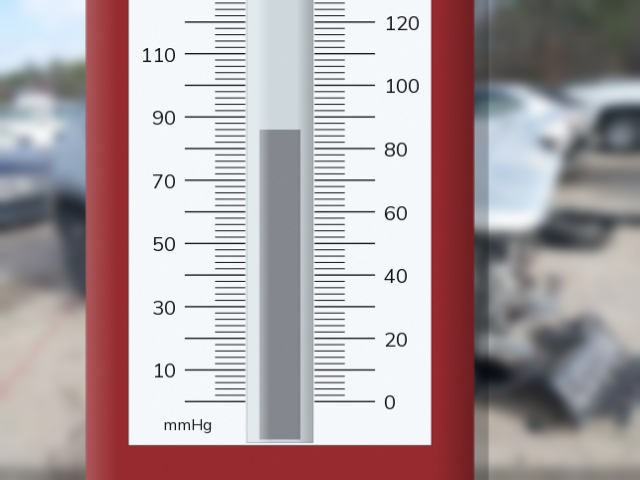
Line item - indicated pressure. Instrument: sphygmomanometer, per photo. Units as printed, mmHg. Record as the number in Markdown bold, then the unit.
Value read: **86** mmHg
